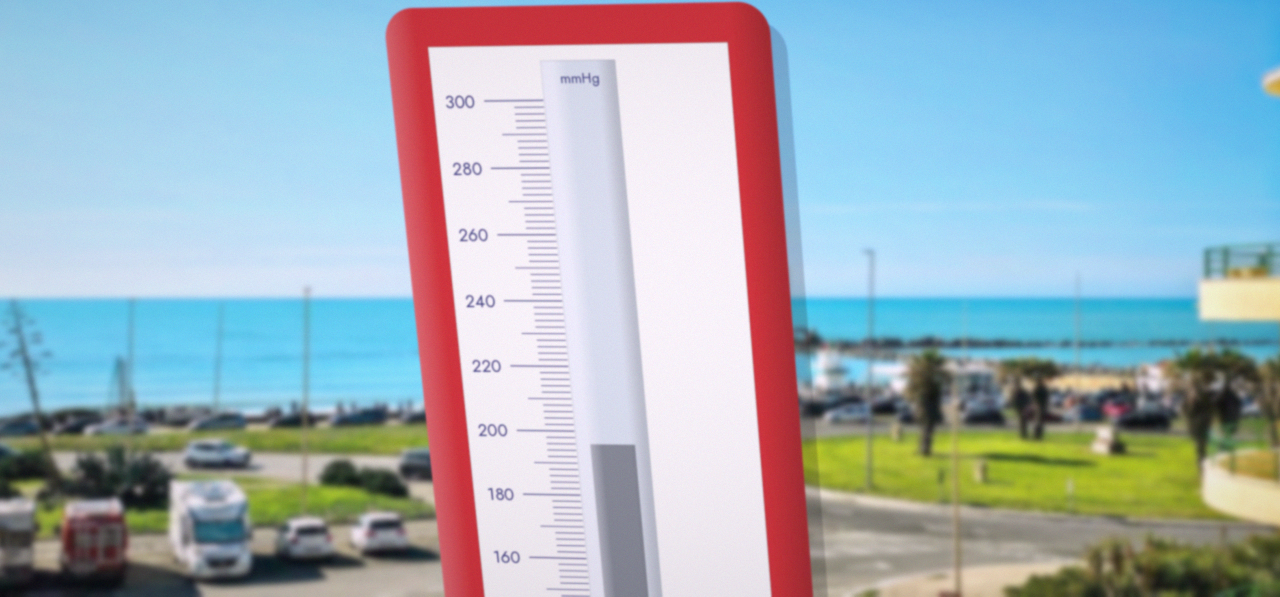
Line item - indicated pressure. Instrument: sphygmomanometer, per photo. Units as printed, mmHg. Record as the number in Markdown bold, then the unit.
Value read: **196** mmHg
